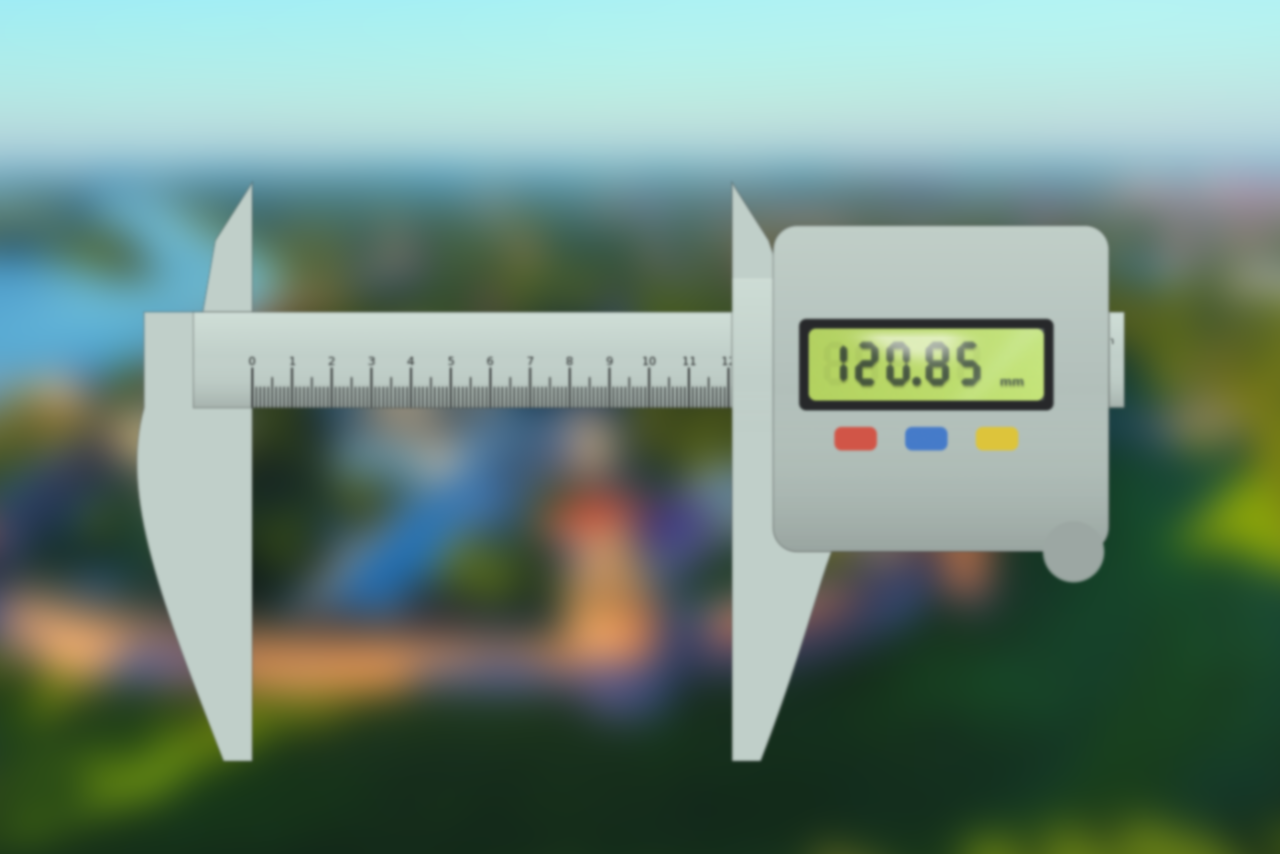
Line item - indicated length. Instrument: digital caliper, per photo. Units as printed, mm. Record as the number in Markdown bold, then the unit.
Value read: **120.85** mm
